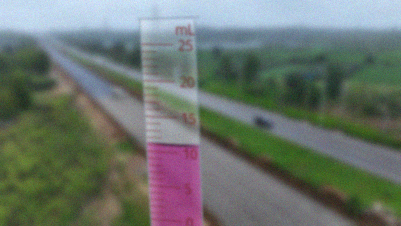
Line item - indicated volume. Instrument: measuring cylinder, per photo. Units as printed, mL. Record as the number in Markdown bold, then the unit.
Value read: **11** mL
